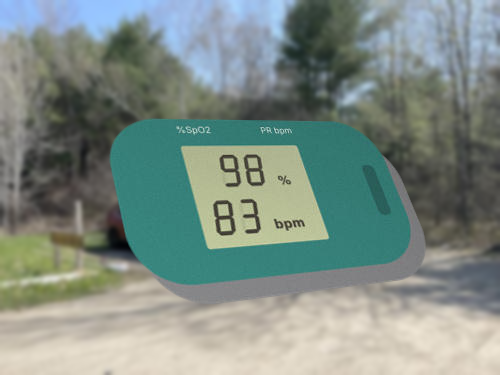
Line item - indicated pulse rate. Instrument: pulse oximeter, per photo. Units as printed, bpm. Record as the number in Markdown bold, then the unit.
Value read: **83** bpm
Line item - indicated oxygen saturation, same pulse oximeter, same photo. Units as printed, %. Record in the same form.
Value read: **98** %
